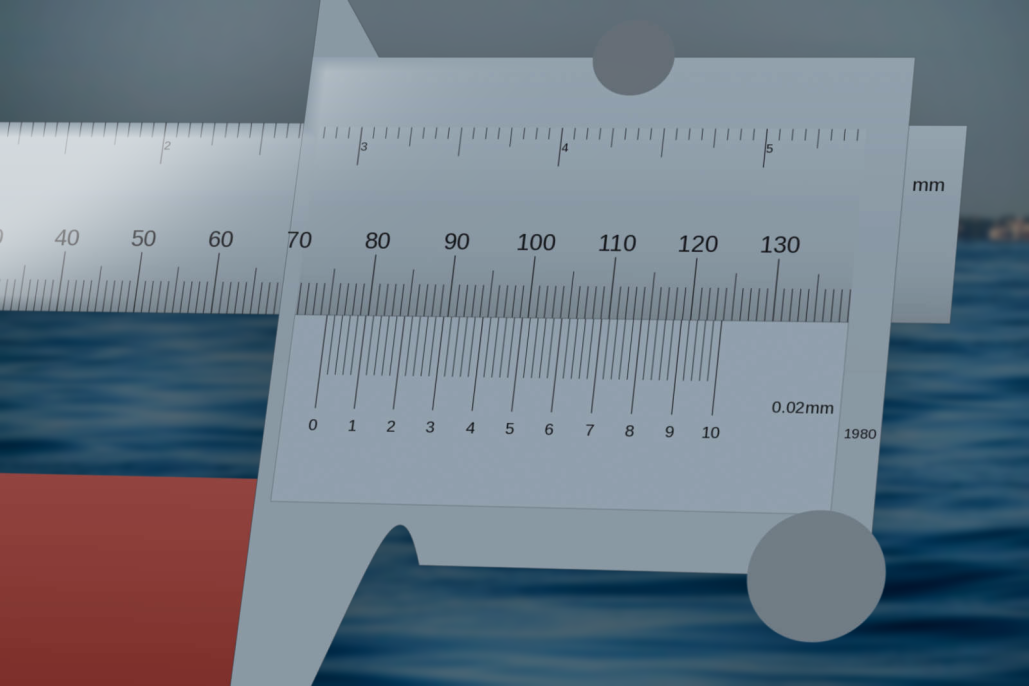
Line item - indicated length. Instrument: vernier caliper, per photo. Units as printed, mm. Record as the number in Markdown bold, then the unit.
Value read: **74.8** mm
